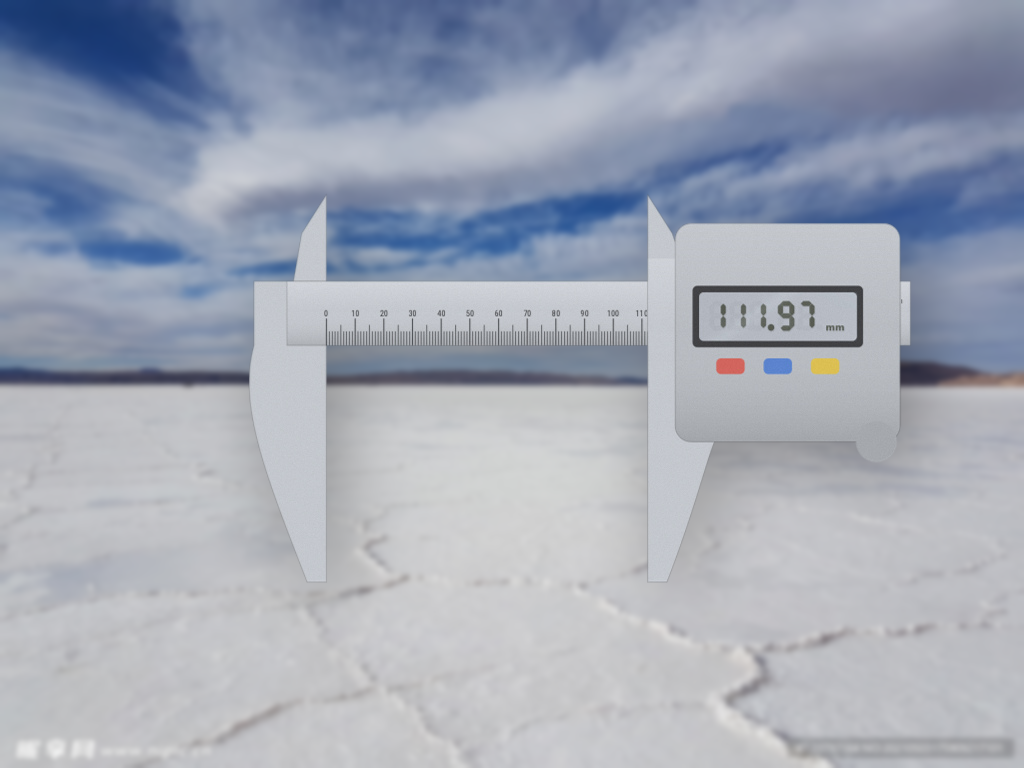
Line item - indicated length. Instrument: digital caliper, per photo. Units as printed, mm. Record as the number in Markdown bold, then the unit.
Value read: **111.97** mm
